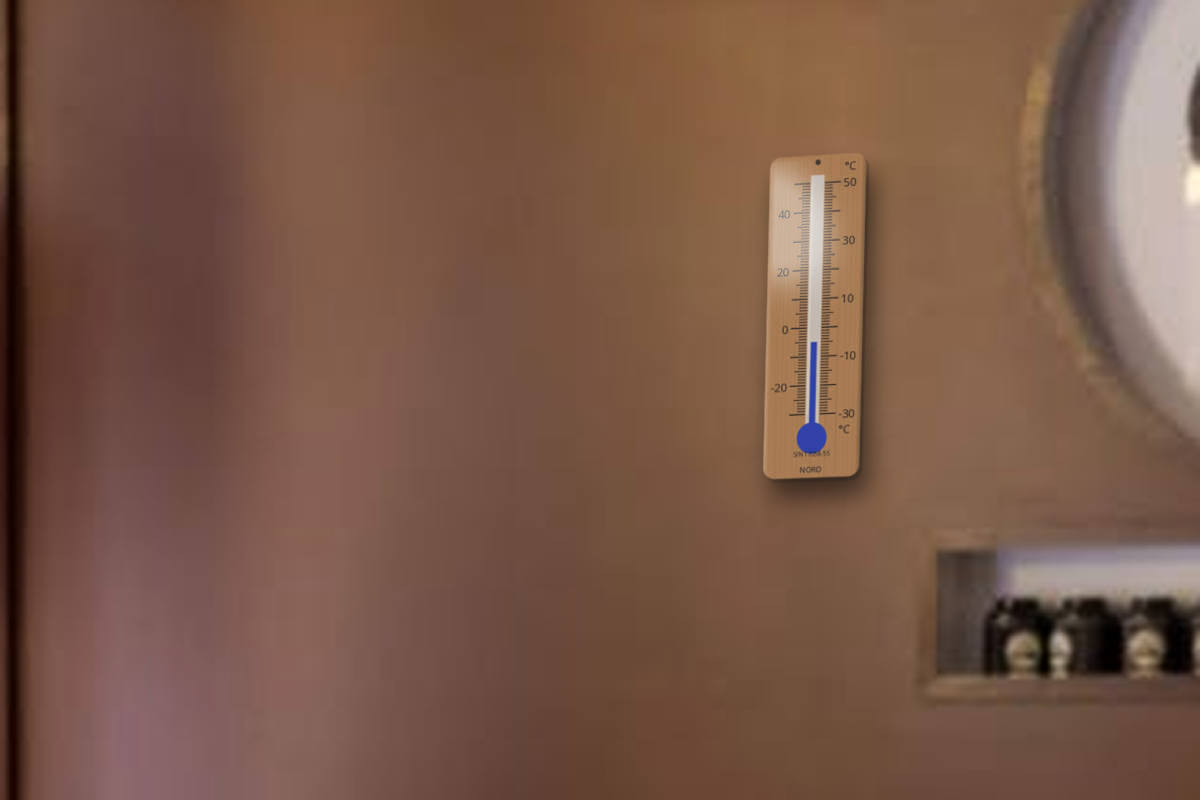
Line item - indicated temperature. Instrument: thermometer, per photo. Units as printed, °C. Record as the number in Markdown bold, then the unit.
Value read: **-5** °C
